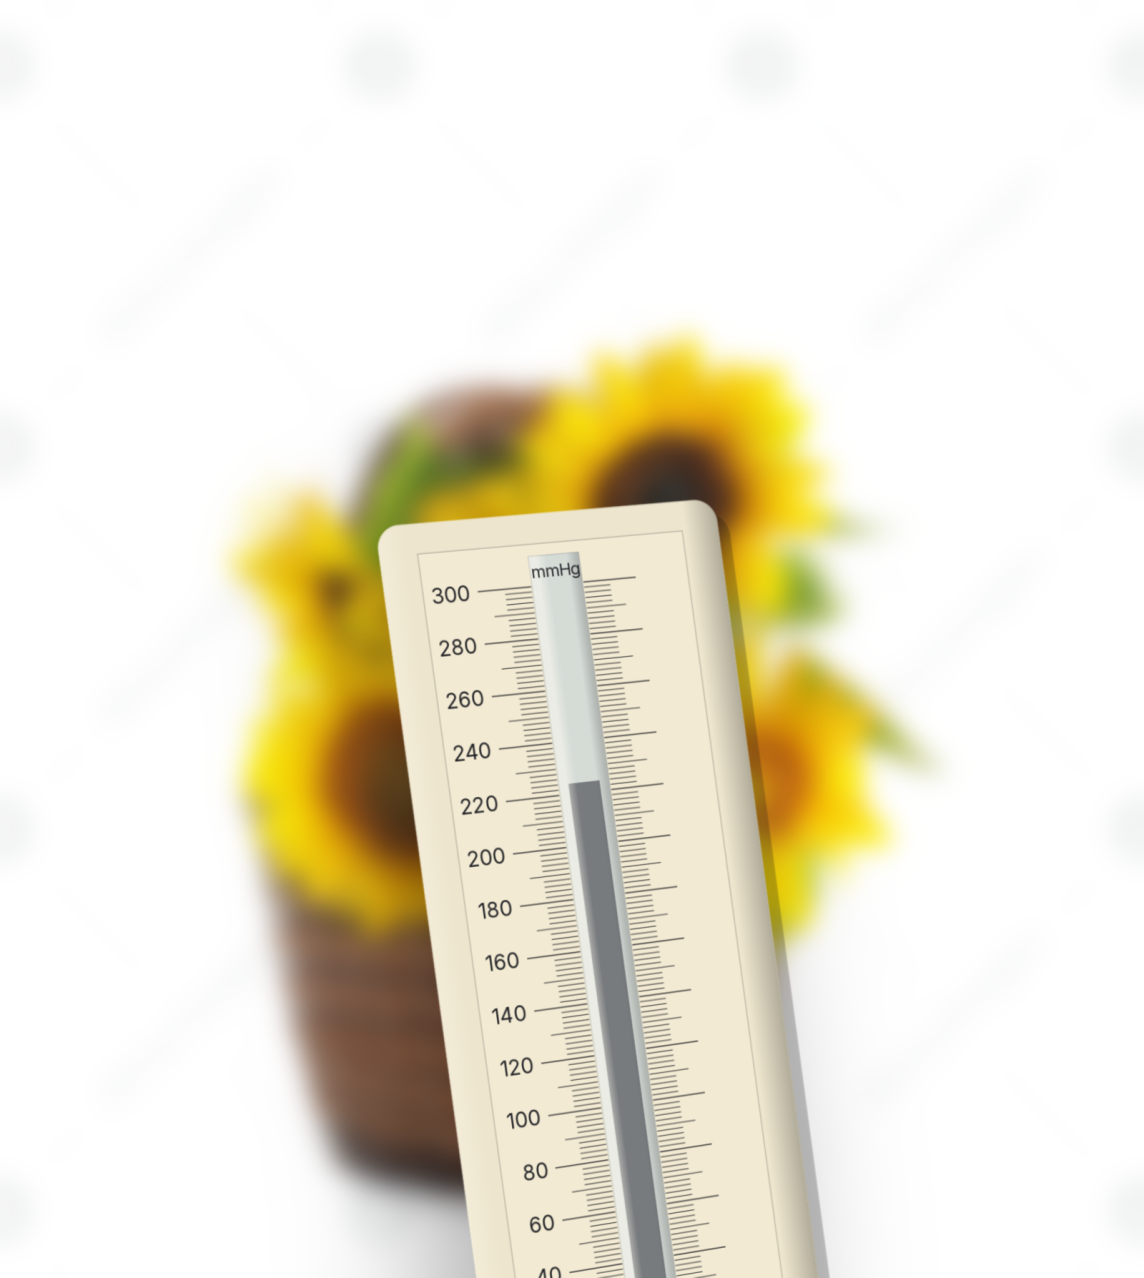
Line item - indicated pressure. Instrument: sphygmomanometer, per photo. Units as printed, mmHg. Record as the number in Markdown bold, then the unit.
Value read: **224** mmHg
